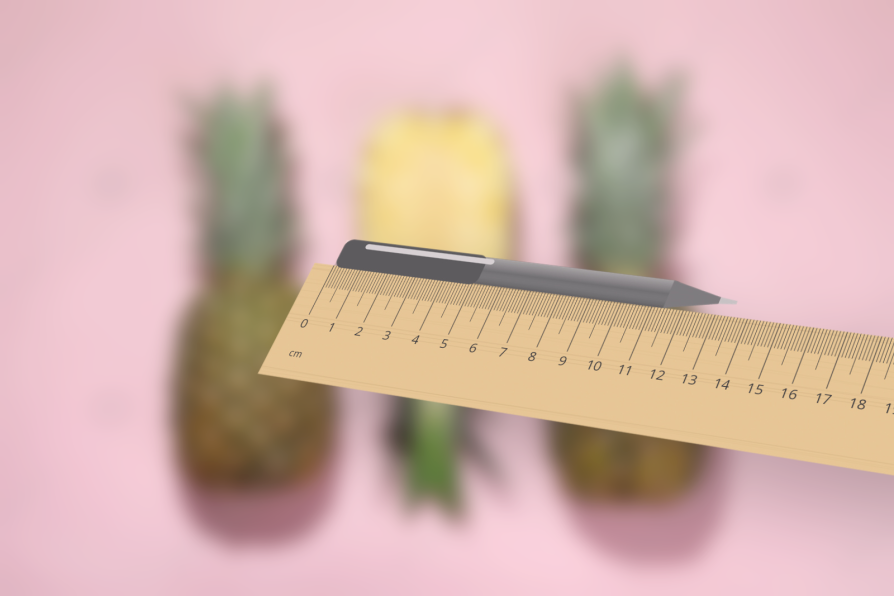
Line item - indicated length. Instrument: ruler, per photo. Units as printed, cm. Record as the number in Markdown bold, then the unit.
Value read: **13.5** cm
